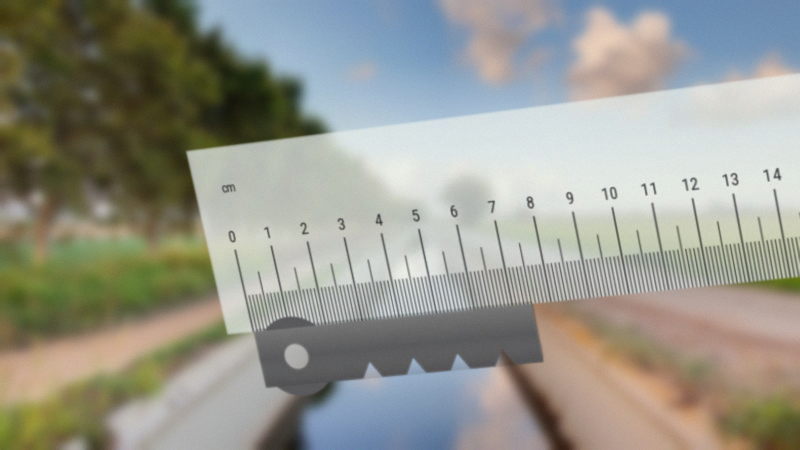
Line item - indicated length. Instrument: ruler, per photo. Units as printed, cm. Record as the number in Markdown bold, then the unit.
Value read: **7.5** cm
